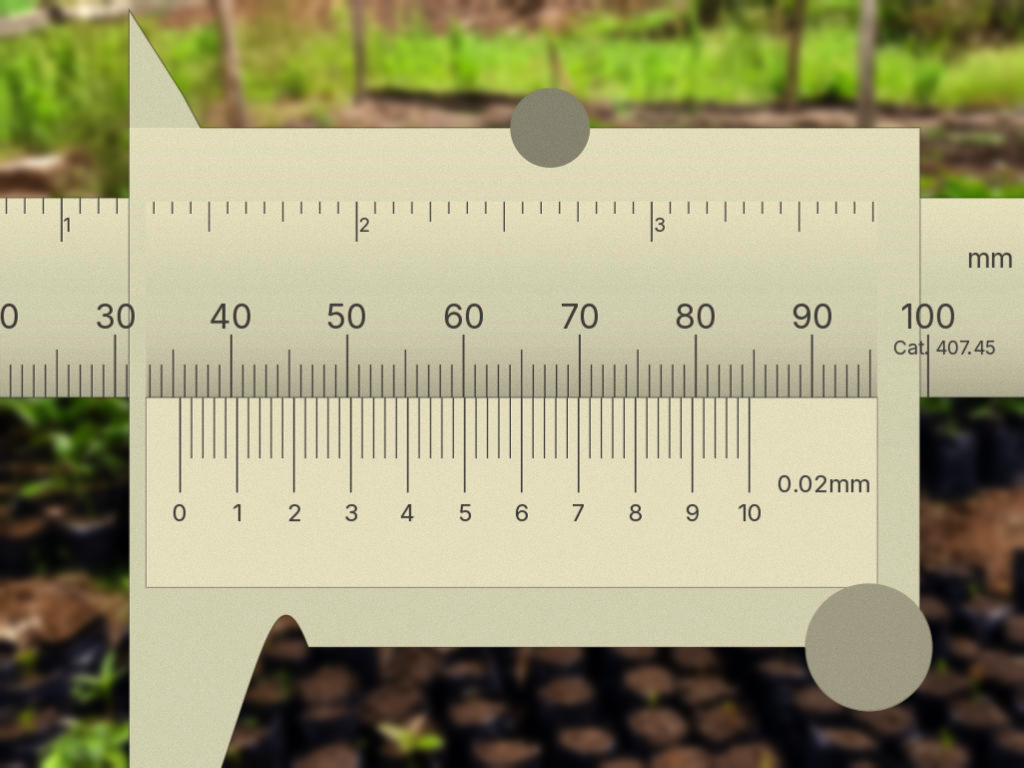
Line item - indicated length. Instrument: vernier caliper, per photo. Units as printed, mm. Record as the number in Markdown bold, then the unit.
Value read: **35.6** mm
